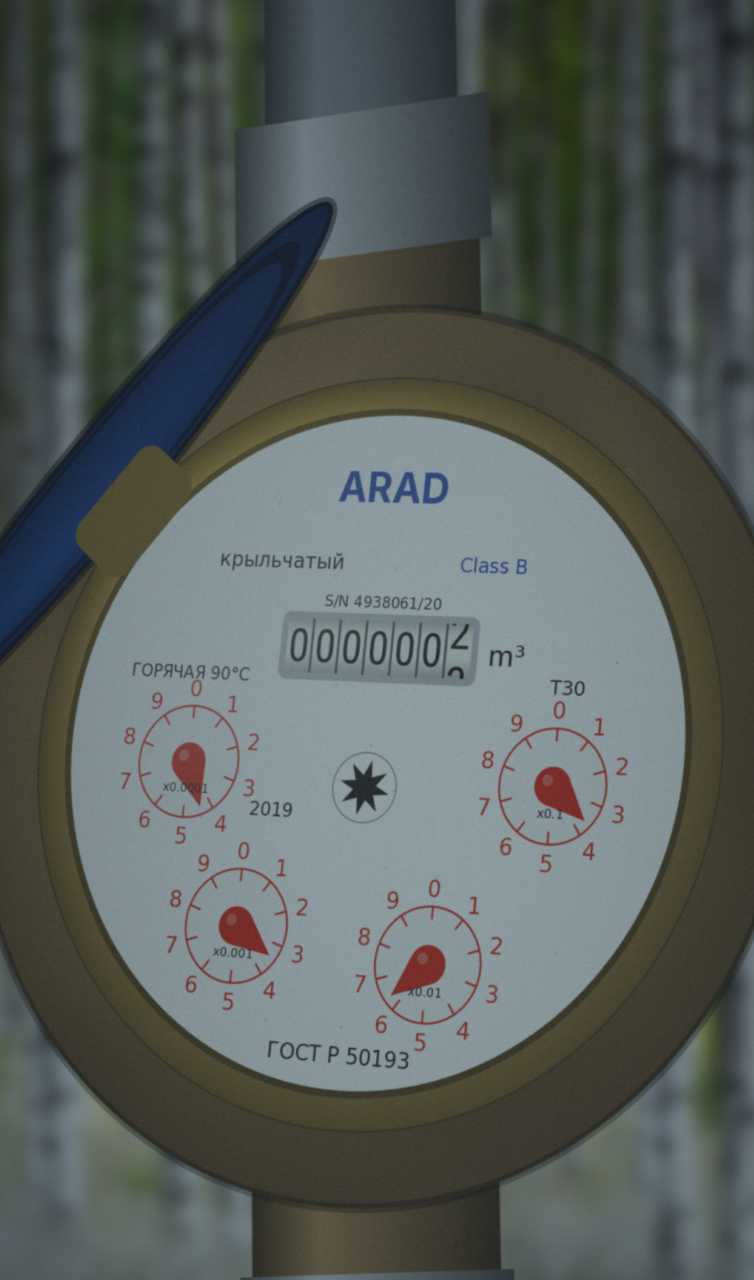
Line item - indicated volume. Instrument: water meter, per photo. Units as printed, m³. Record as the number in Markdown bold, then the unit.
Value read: **2.3634** m³
